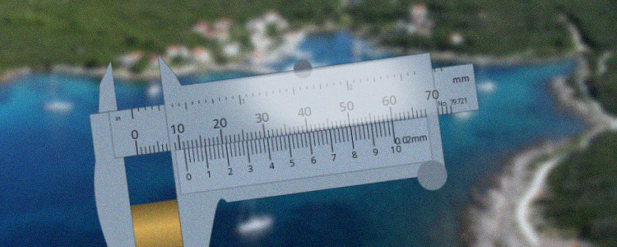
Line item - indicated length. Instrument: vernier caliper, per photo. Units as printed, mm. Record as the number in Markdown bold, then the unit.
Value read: **11.0** mm
